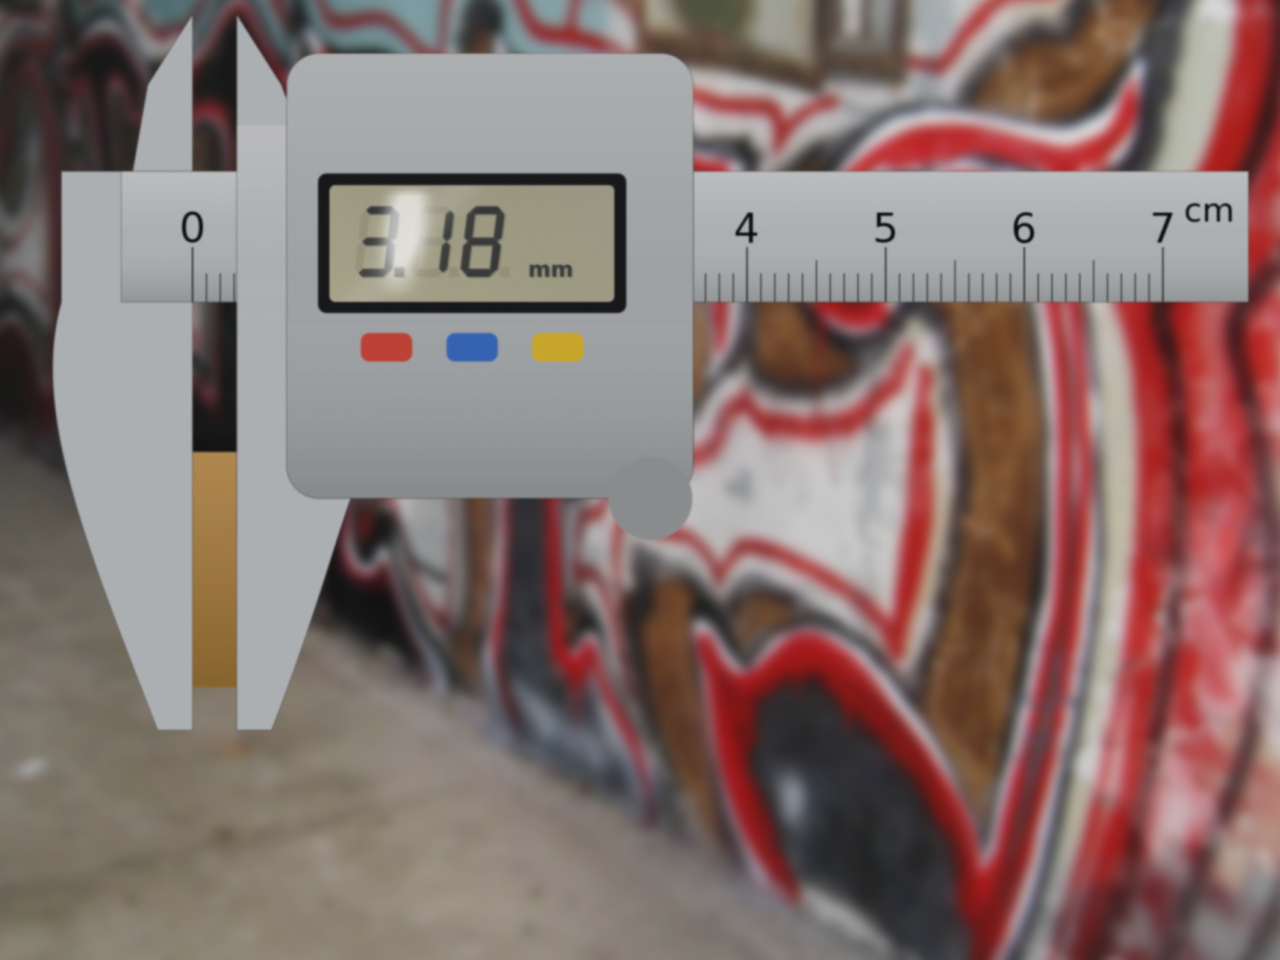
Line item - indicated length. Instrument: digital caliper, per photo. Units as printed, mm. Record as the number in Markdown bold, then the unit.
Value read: **3.18** mm
